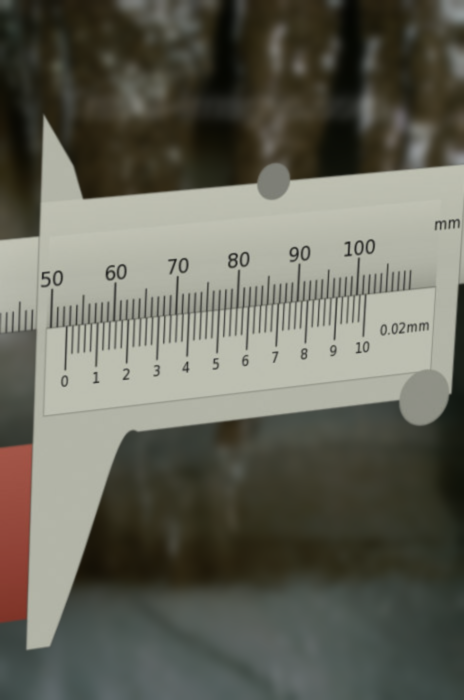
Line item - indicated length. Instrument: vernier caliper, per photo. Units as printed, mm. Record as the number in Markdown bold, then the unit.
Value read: **52.5** mm
